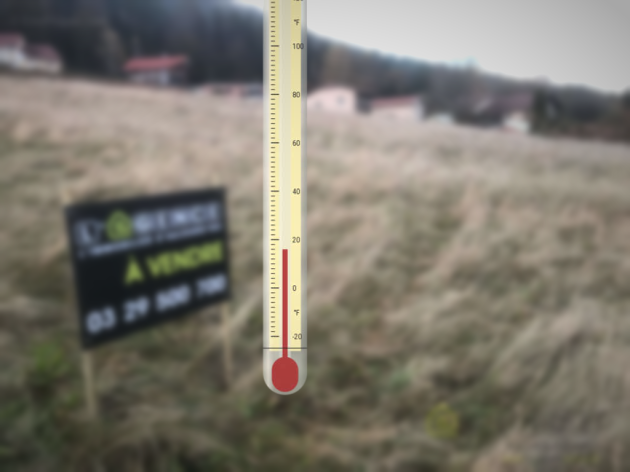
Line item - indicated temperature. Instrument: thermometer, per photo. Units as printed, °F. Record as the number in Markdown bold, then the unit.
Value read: **16** °F
